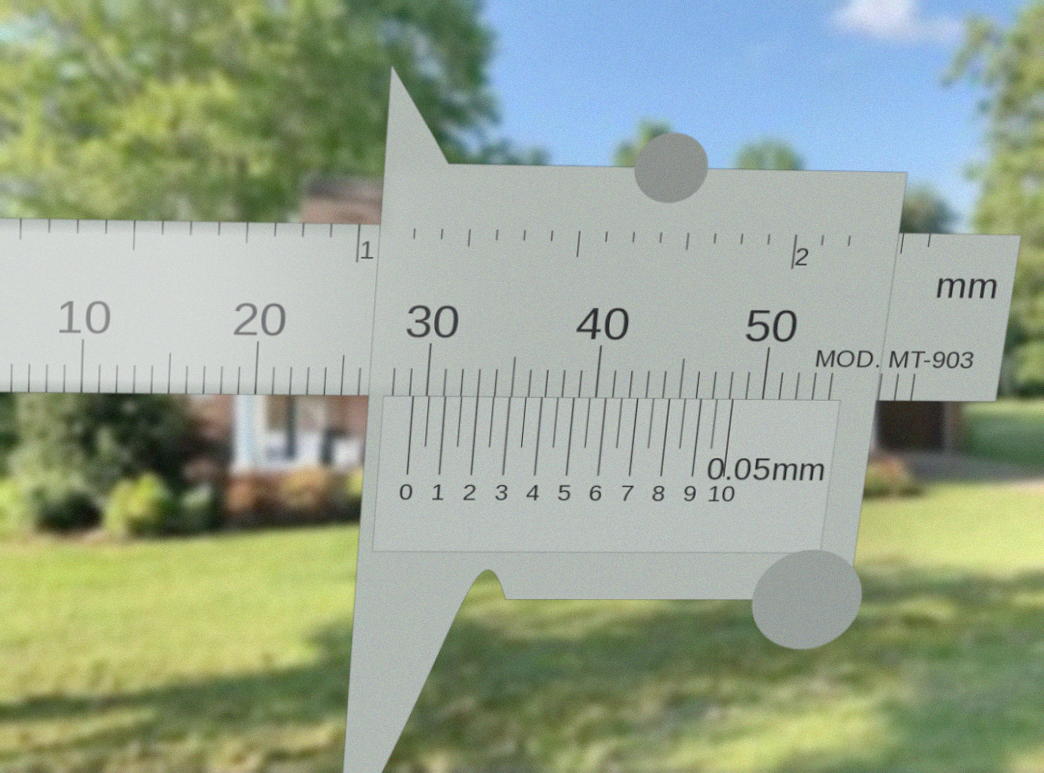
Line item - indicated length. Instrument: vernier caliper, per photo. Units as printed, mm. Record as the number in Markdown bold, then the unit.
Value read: **29.2** mm
